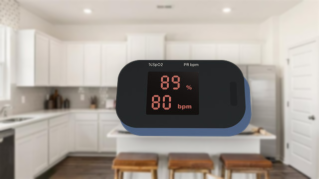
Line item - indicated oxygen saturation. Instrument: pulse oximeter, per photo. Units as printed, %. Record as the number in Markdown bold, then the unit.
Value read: **89** %
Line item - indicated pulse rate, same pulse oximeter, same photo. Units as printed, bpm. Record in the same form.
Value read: **80** bpm
